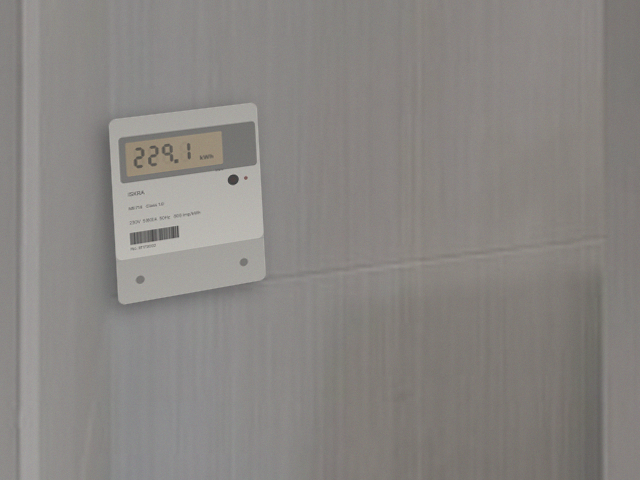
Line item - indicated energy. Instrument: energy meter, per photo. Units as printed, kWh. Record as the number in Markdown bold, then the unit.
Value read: **229.1** kWh
